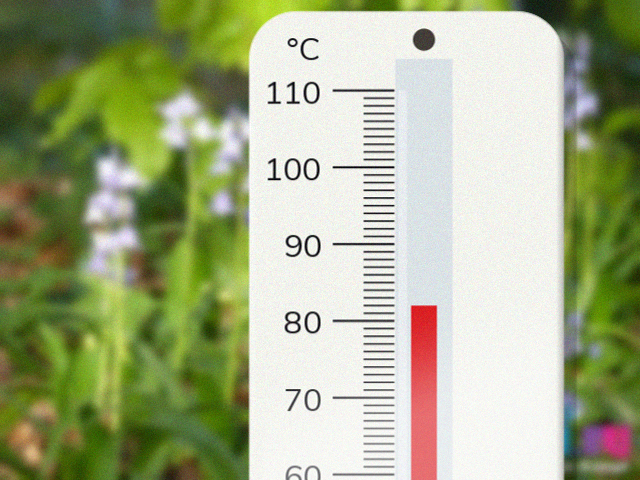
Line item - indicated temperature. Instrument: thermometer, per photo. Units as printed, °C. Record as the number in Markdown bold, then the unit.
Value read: **82** °C
